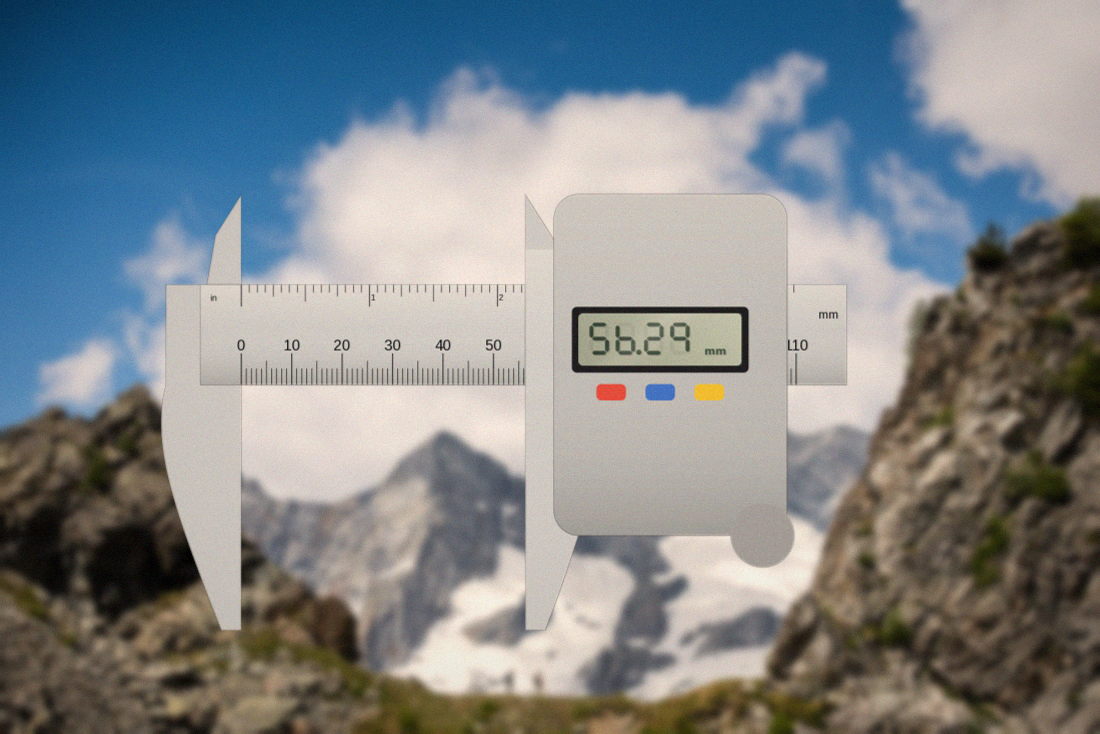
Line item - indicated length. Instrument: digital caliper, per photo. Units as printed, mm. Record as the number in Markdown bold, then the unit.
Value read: **56.29** mm
